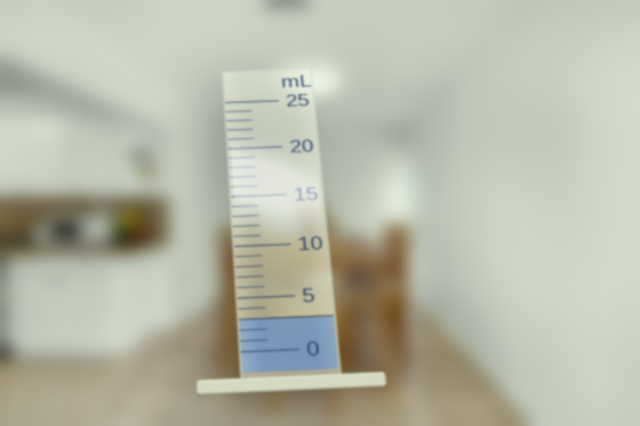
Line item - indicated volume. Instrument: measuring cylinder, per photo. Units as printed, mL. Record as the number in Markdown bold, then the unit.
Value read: **3** mL
